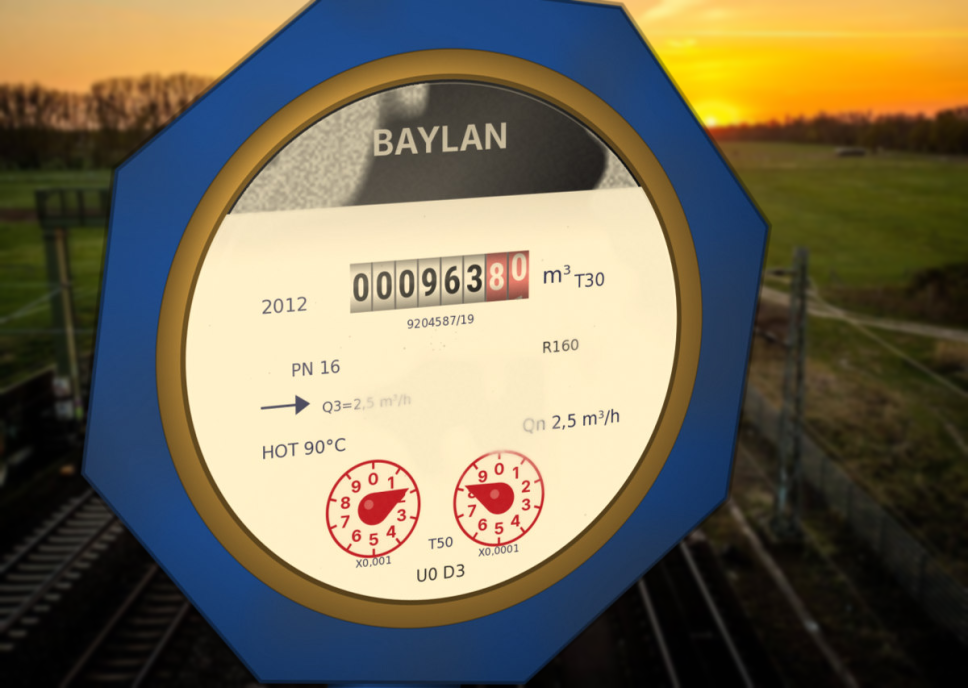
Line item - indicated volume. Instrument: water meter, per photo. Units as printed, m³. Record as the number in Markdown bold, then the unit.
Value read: **963.8018** m³
